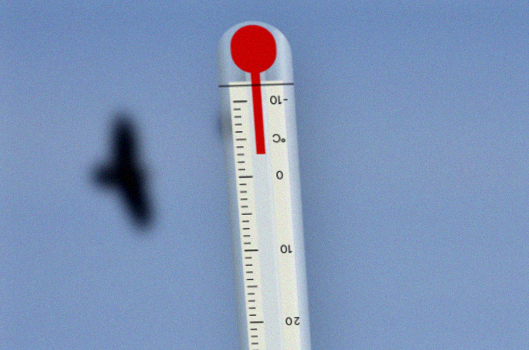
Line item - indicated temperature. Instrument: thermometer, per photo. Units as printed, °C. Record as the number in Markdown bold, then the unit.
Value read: **-3** °C
